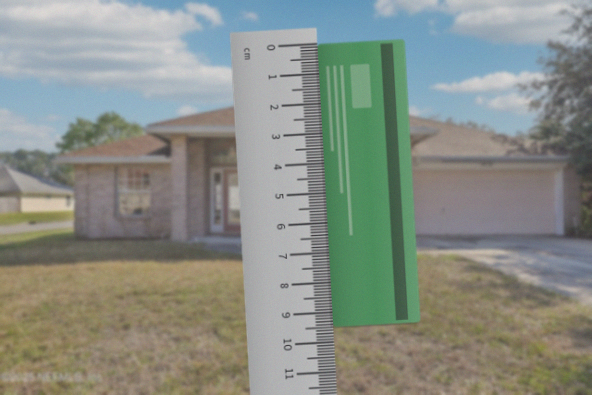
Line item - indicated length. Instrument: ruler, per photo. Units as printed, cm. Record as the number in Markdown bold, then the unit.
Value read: **9.5** cm
